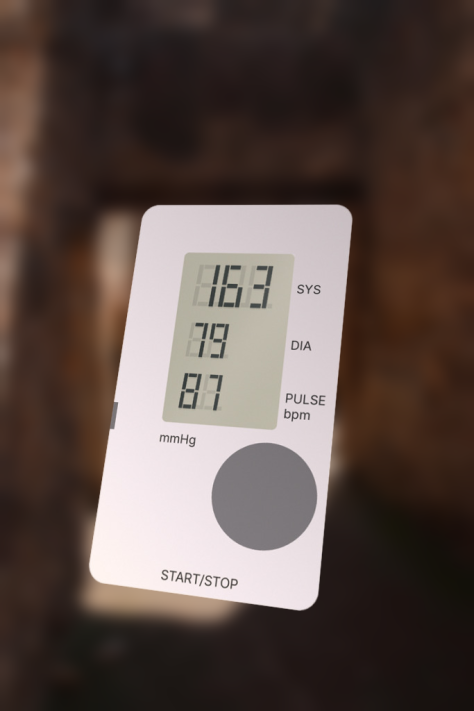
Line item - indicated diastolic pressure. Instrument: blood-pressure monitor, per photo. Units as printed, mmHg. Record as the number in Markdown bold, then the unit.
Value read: **79** mmHg
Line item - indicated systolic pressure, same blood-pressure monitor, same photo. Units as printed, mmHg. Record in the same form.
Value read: **163** mmHg
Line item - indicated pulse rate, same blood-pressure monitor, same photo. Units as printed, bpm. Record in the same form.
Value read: **87** bpm
